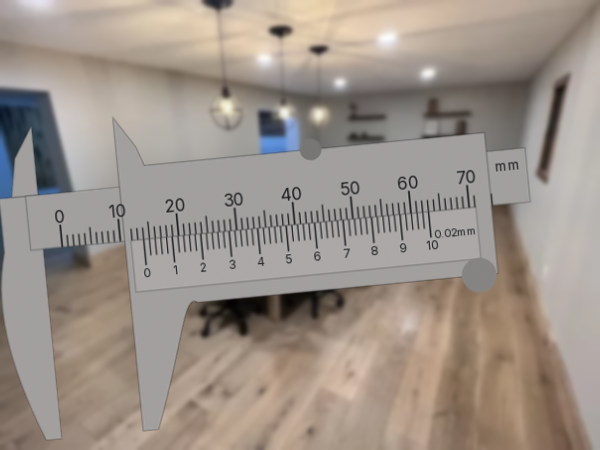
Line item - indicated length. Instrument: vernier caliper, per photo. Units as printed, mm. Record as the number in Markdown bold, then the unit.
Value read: **14.0** mm
